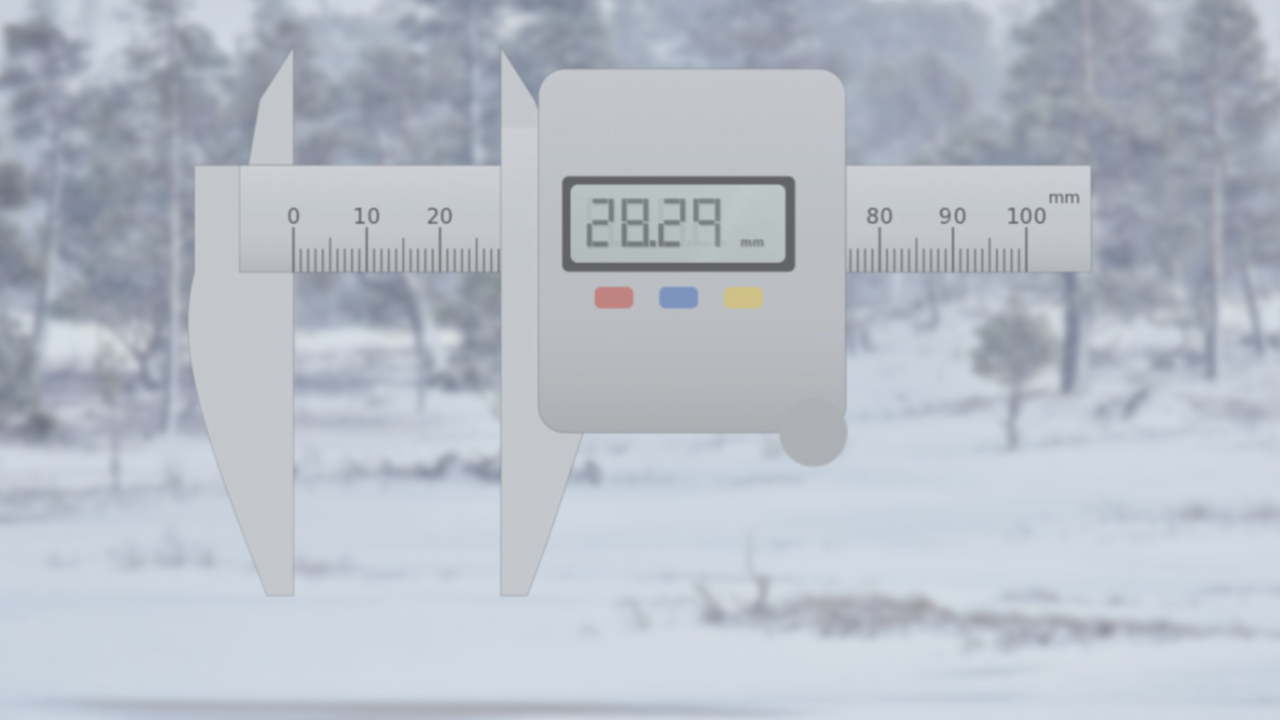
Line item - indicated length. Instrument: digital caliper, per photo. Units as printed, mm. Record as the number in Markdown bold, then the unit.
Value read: **28.29** mm
